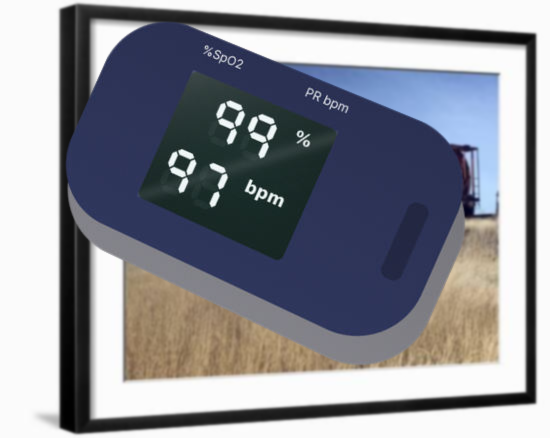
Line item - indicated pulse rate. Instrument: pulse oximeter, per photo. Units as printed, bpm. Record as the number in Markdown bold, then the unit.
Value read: **97** bpm
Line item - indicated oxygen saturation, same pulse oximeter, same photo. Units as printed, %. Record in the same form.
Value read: **99** %
